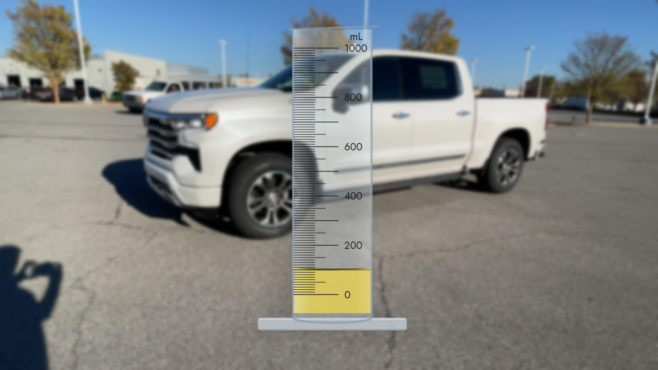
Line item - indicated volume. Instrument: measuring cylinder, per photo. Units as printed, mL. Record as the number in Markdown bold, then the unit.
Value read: **100** mL
